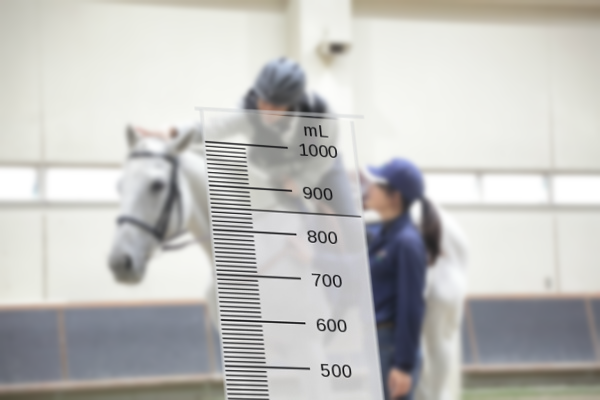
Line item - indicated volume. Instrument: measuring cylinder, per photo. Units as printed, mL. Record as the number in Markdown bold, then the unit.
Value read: **850** mL
